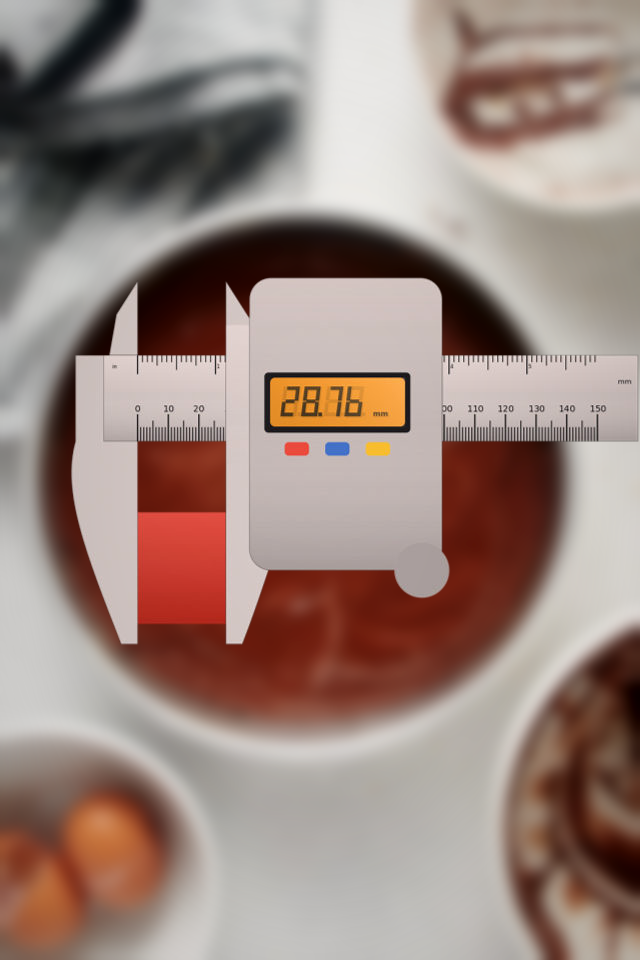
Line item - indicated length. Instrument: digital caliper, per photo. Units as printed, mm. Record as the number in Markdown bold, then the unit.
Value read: **28.76** mm
